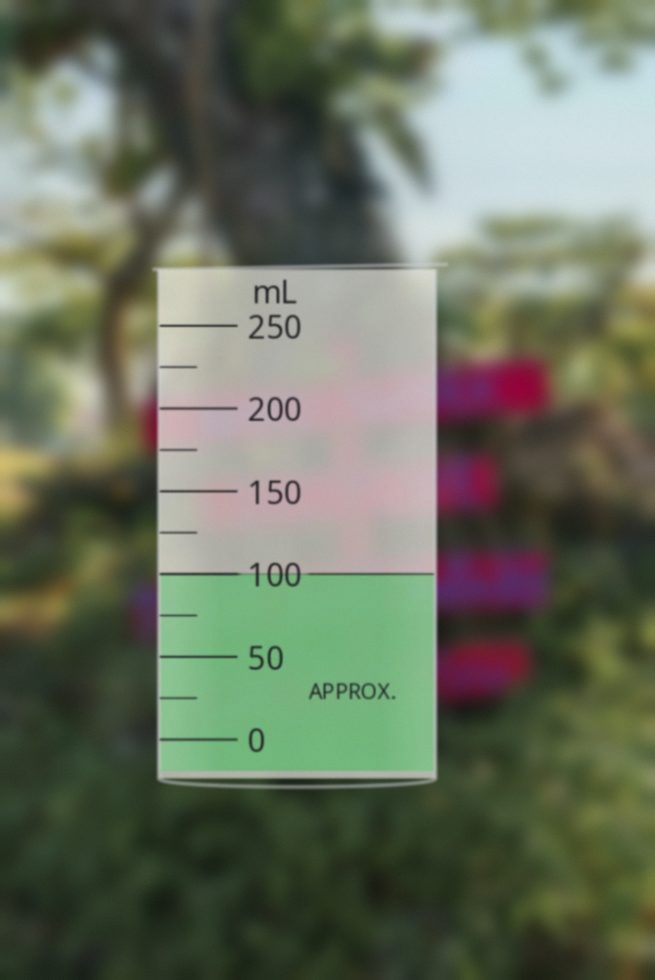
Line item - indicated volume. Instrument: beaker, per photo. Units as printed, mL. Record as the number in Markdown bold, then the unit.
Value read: **100** mL
